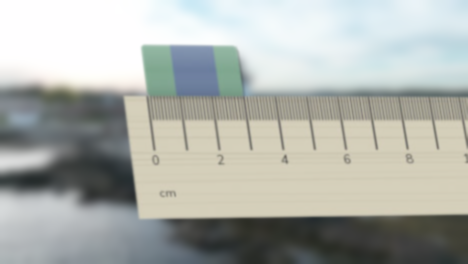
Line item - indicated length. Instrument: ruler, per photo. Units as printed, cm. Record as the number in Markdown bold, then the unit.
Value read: **3** cm
